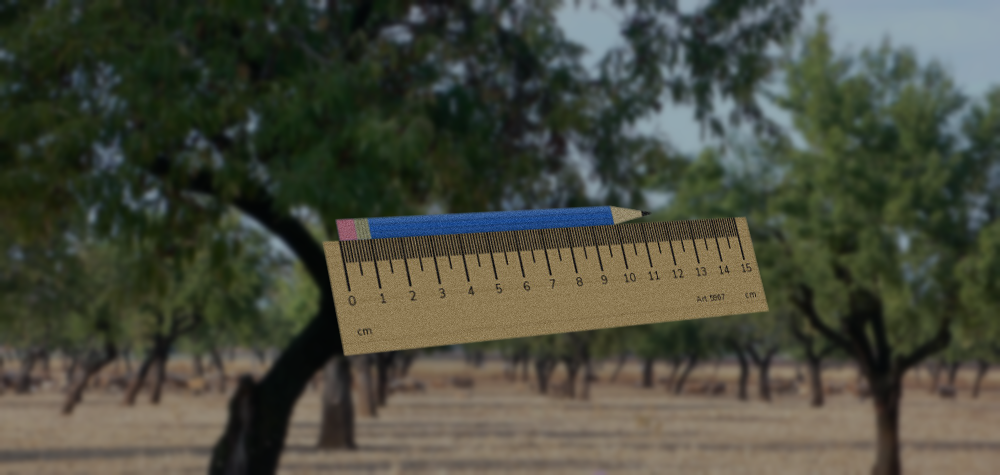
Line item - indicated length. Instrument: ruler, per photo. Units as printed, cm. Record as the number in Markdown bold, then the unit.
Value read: **11.5** cm
